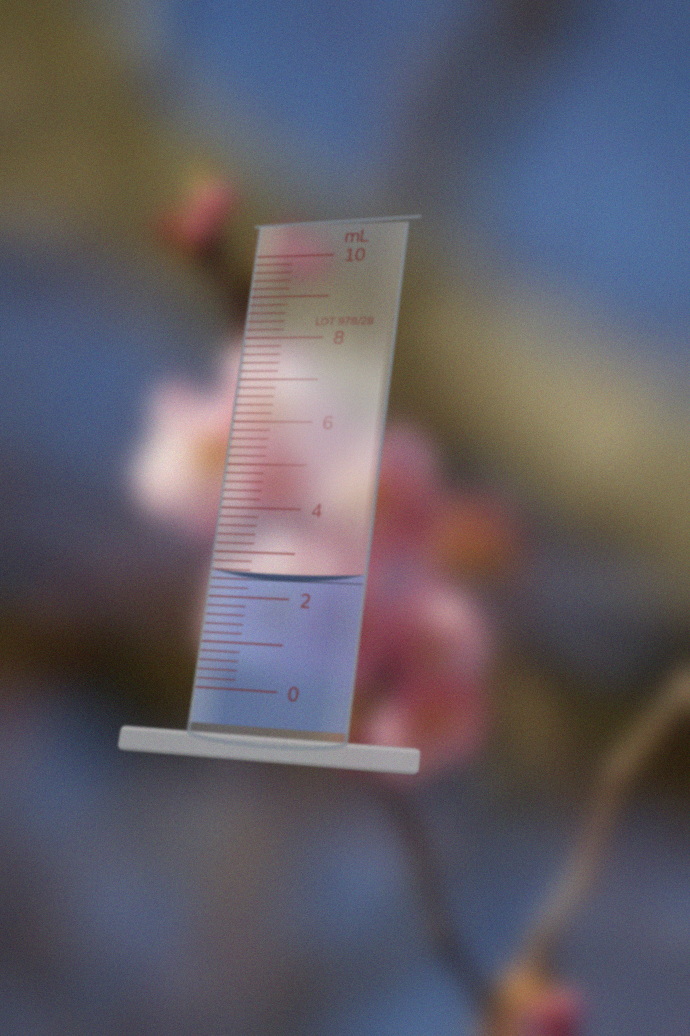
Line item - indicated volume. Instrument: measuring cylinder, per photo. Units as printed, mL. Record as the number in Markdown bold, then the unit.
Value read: **2.4** mL
